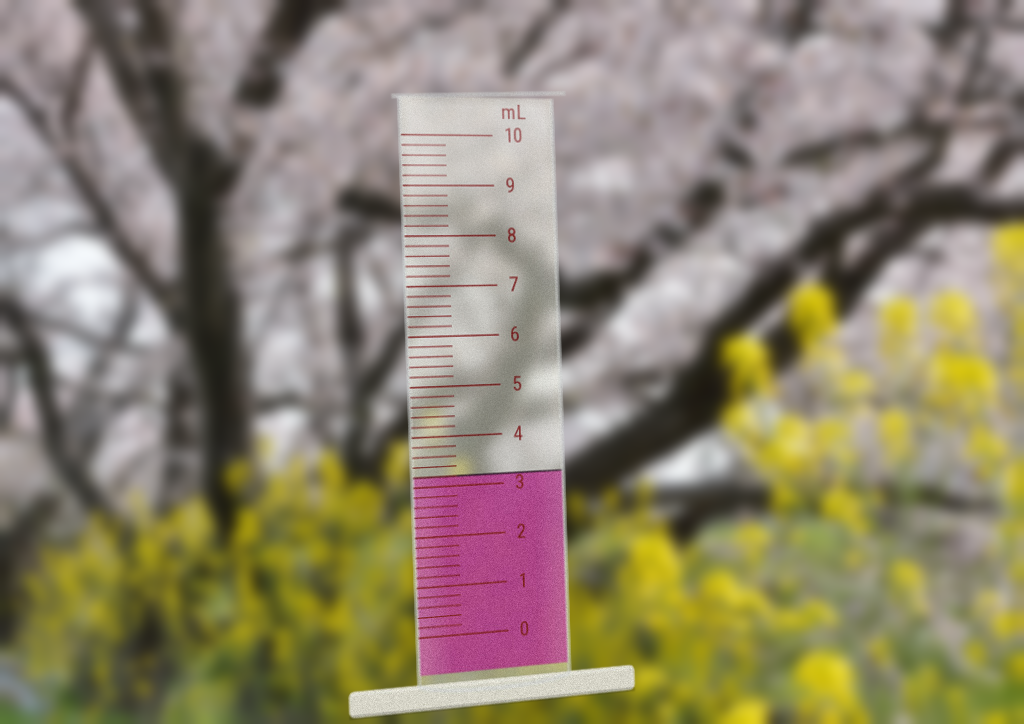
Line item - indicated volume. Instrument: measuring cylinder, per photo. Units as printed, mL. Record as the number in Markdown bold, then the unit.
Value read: **3.2** mL
